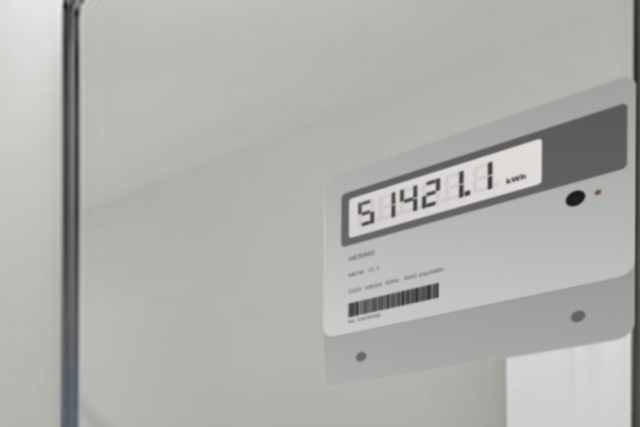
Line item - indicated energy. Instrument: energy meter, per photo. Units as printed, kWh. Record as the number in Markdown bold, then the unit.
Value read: **51421.1** kWh
